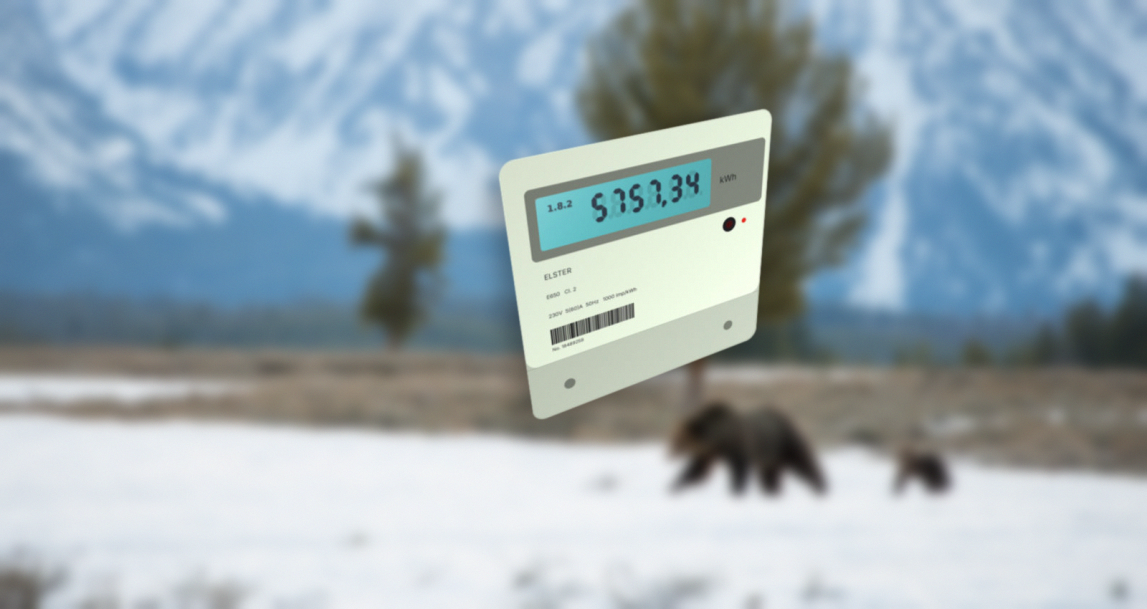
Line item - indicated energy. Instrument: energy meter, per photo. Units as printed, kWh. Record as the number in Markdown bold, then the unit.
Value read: **5757.34** kWh
